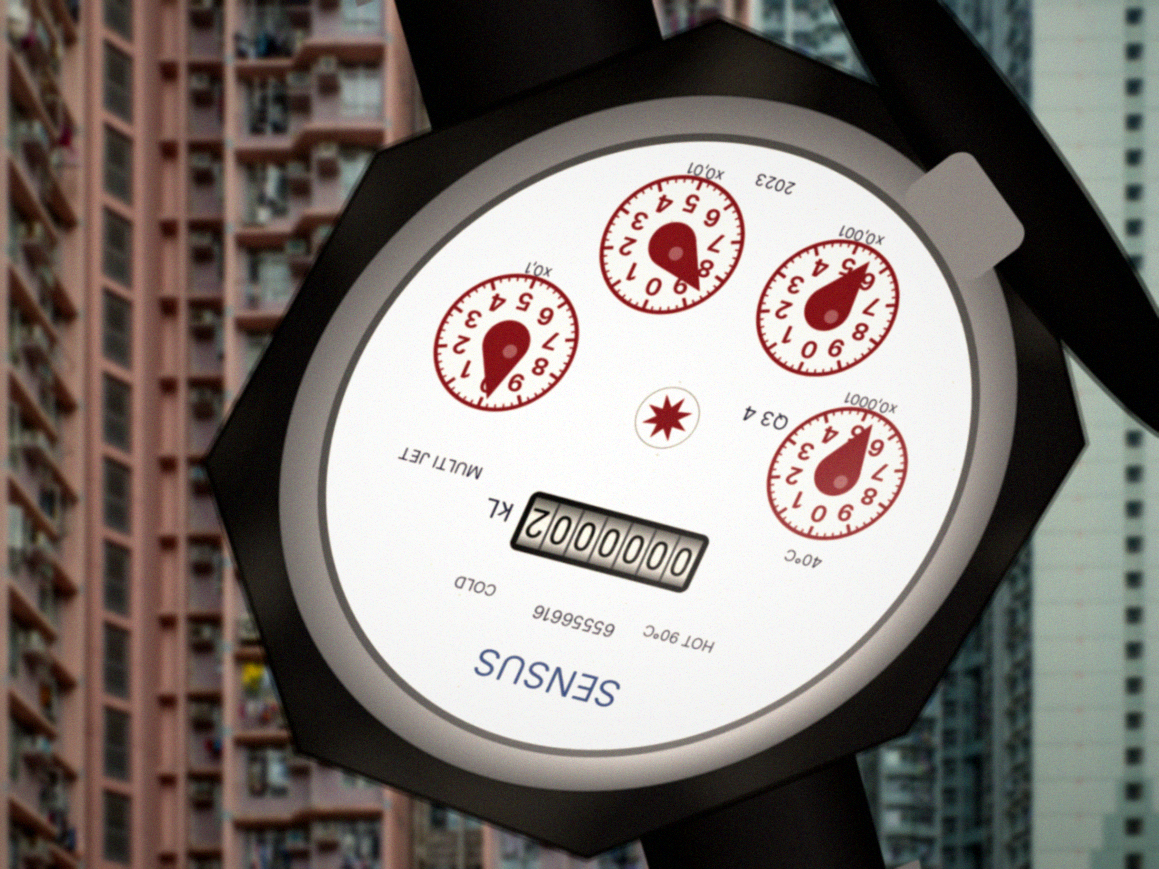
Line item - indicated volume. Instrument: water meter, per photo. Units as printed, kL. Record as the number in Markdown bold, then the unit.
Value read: **1.9855** kL
